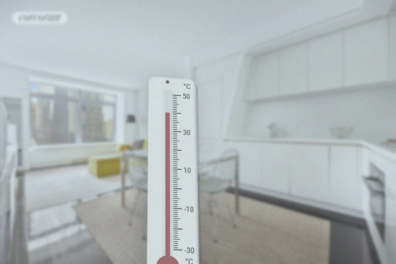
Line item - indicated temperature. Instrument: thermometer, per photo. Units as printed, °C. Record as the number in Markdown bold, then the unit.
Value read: **40** °C
